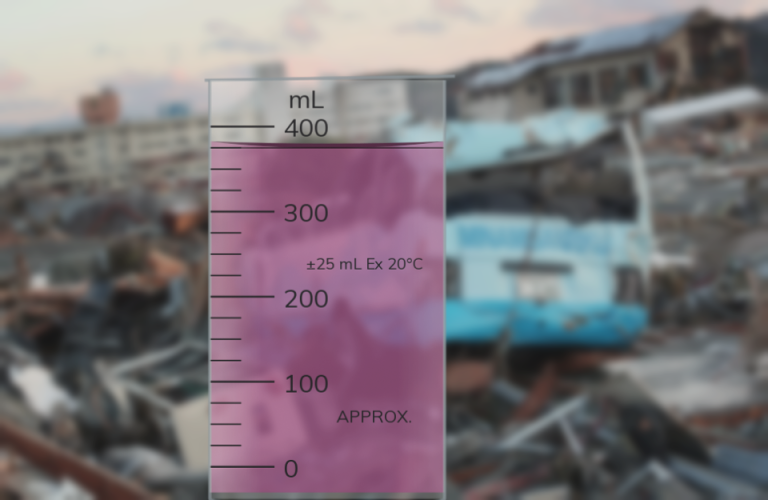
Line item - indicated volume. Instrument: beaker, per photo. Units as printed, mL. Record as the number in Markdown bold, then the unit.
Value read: **375** mL
